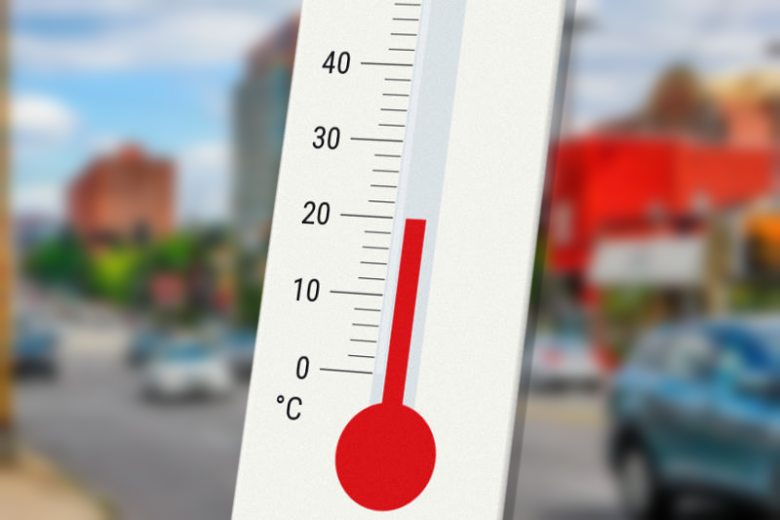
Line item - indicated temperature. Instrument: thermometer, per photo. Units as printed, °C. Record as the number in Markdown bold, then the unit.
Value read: **20** °C
